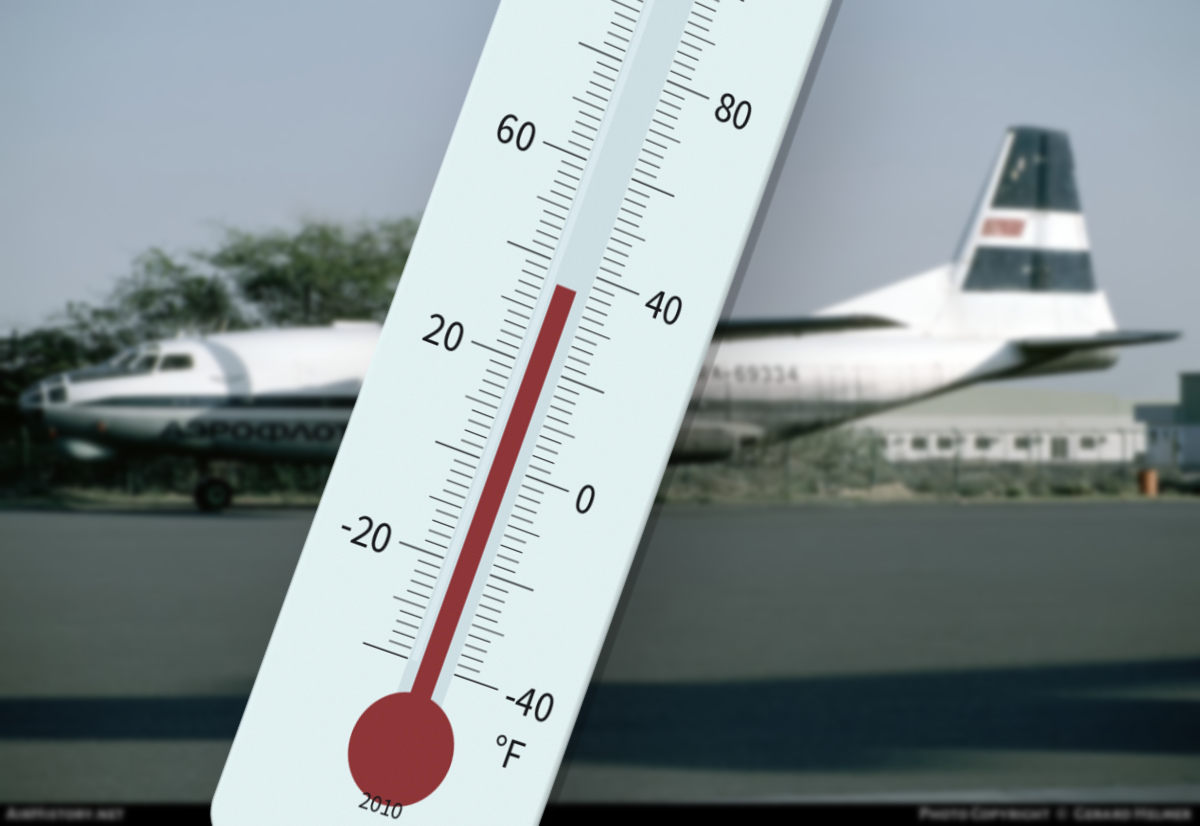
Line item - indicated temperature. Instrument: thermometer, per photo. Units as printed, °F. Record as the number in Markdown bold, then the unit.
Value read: **36** °F
